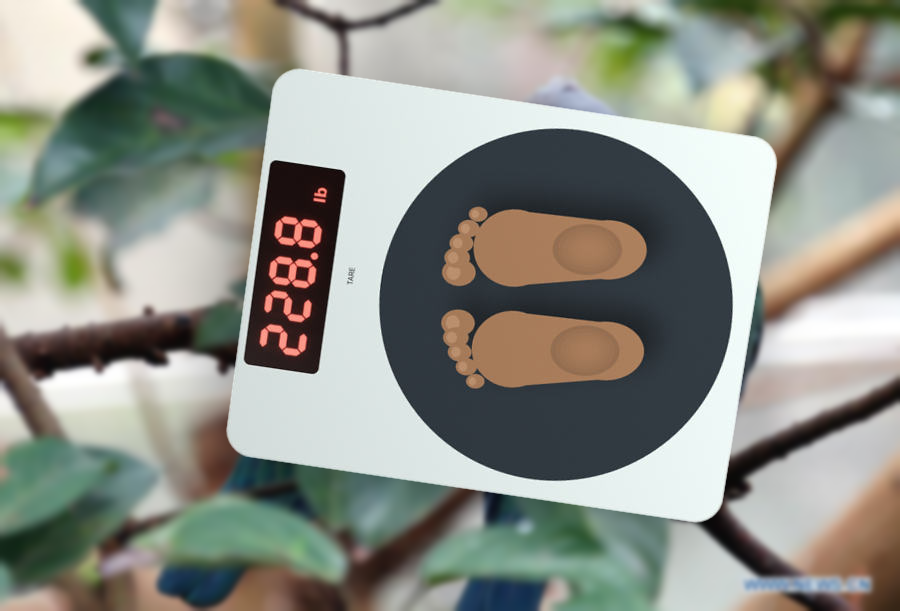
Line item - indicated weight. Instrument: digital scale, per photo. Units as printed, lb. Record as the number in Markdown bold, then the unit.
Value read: **228.8** lb
